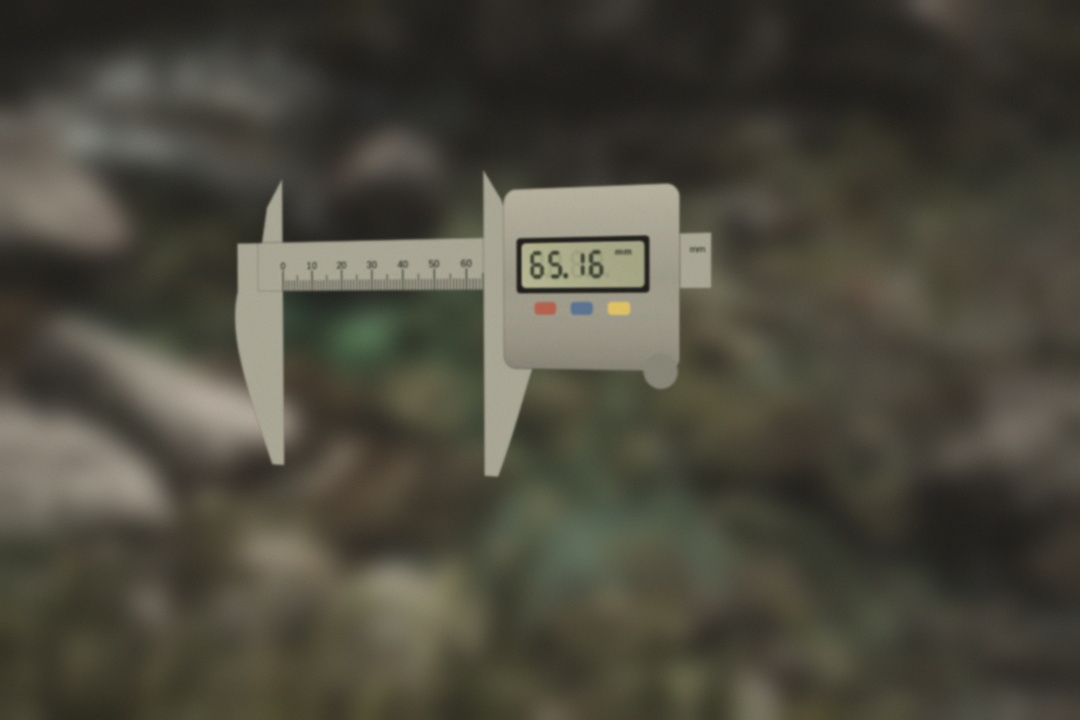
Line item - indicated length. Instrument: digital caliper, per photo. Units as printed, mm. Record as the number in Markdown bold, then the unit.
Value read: **65.16** mm
